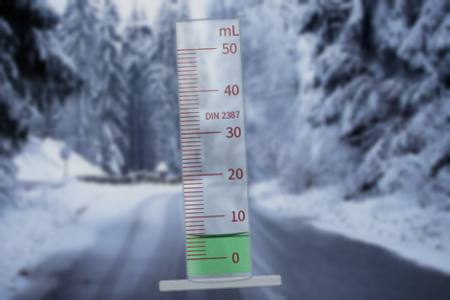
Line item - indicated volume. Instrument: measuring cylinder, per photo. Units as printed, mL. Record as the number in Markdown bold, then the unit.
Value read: **5** mL
